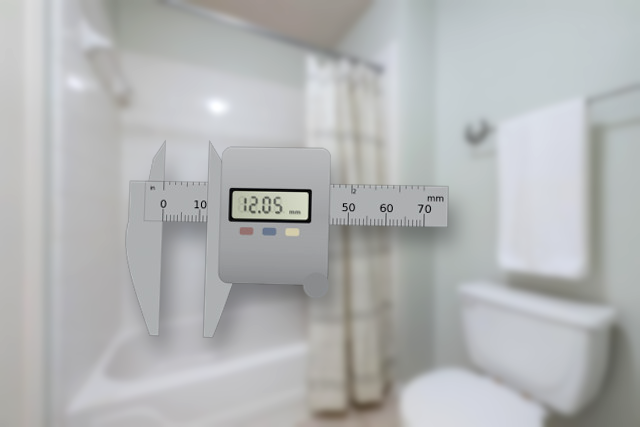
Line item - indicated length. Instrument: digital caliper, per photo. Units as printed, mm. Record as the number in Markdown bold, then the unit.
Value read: **12.05** mm
